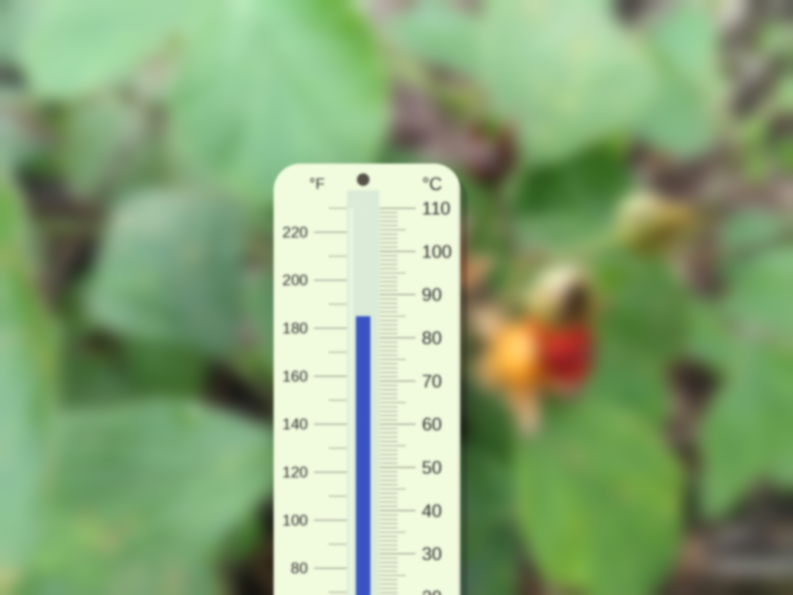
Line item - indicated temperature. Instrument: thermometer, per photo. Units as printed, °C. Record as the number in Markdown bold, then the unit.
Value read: **85** °C
